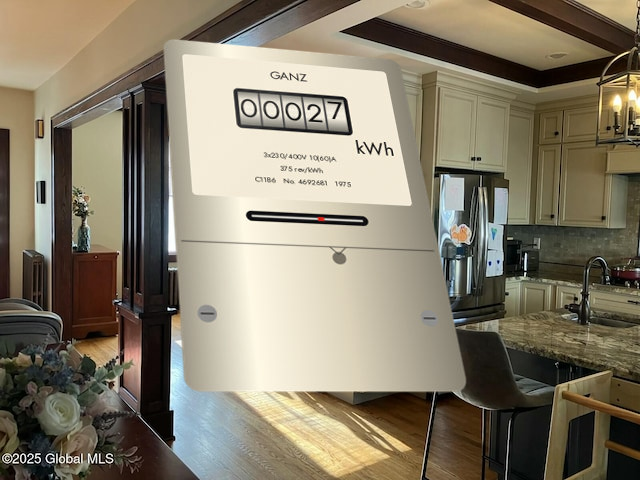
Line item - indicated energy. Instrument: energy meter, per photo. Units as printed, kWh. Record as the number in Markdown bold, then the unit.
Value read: **27** kWh
